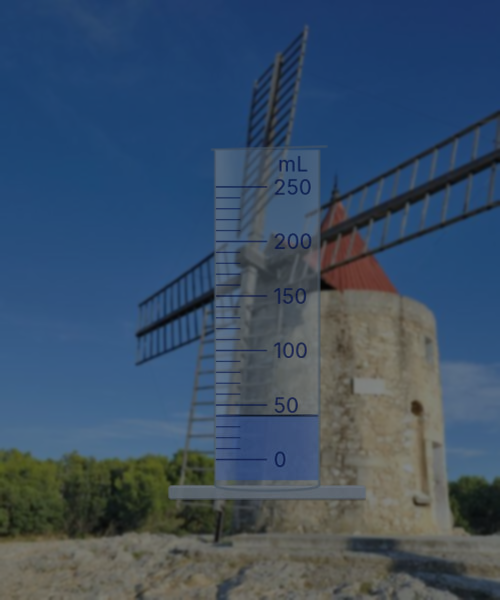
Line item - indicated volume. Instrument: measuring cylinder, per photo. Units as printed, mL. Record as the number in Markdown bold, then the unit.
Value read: **40** mL
